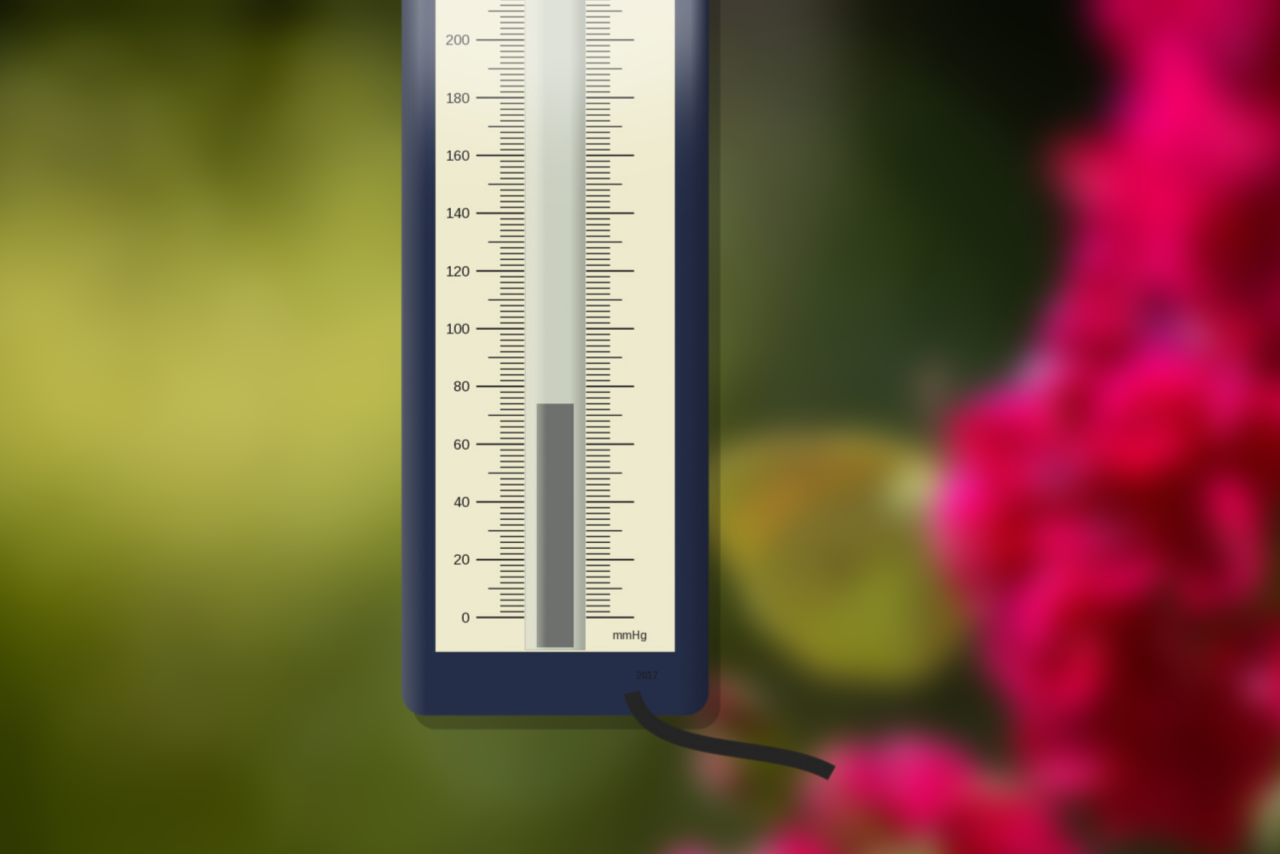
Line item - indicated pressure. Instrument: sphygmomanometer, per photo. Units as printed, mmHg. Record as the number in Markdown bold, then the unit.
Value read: **74** mmHg
